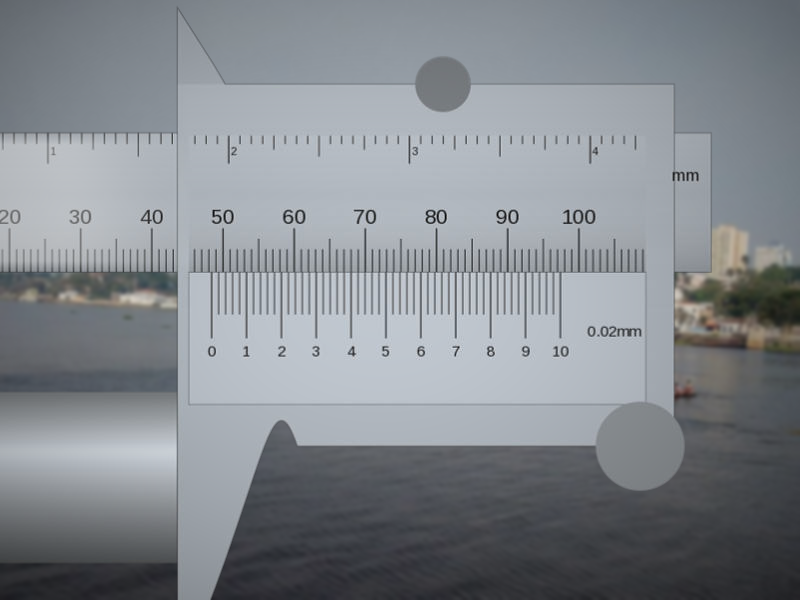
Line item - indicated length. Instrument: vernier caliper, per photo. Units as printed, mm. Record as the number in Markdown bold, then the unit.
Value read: **48.4** mm
